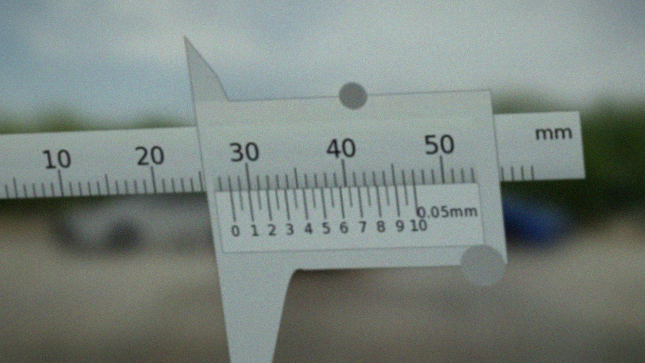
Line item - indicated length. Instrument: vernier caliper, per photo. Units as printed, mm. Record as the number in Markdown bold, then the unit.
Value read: **28.0** mm
